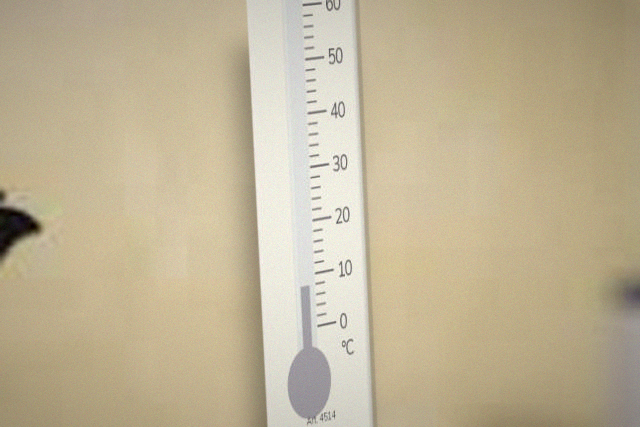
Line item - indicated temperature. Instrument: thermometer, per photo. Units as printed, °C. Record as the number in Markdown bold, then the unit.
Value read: **8** °C
